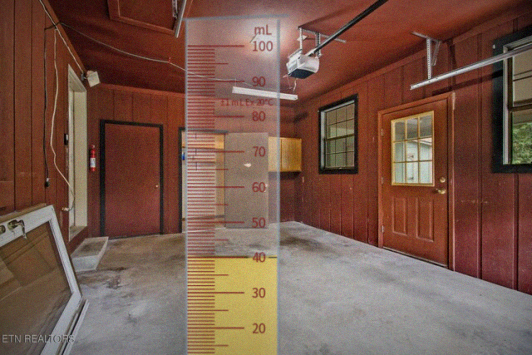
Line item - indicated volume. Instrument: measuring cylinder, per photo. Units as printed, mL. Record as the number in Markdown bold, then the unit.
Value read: **40** mL
